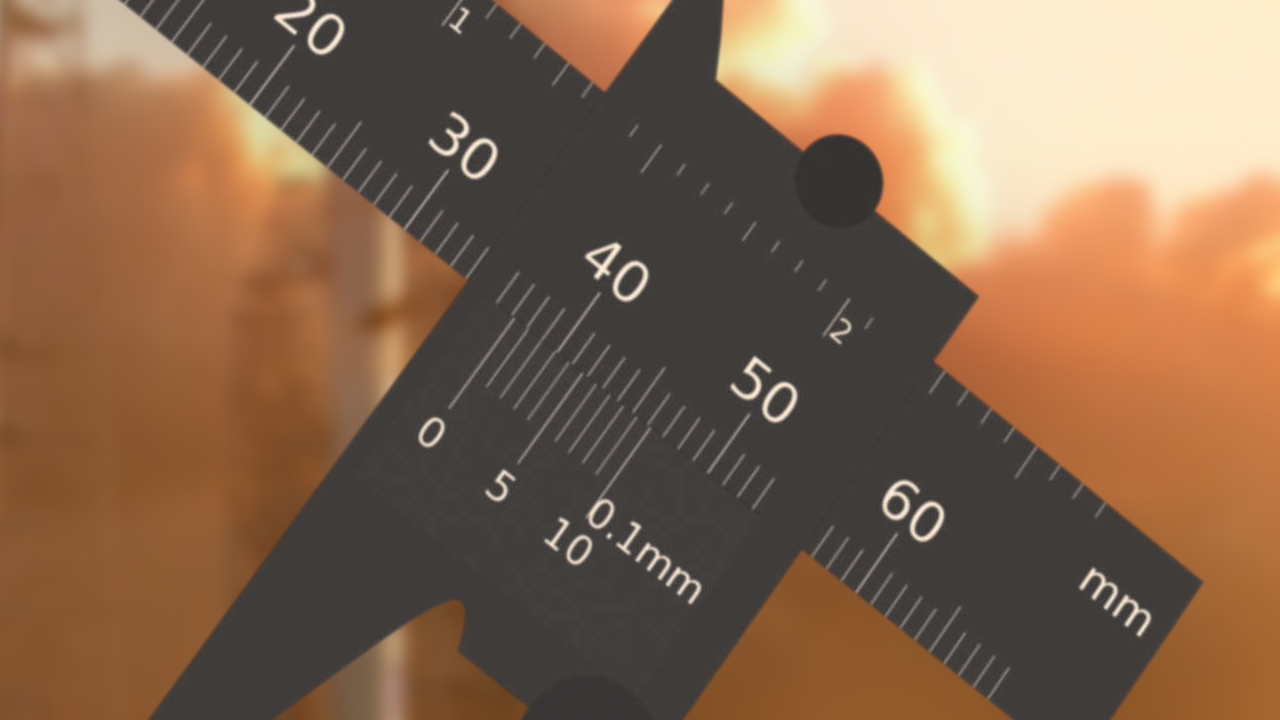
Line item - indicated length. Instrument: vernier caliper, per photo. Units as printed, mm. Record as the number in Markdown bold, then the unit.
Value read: **37.2** mm
